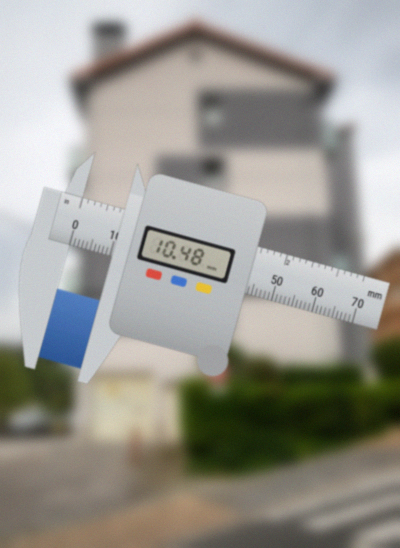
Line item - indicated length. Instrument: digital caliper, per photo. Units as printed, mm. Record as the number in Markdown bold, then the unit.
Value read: **10.48** mm
